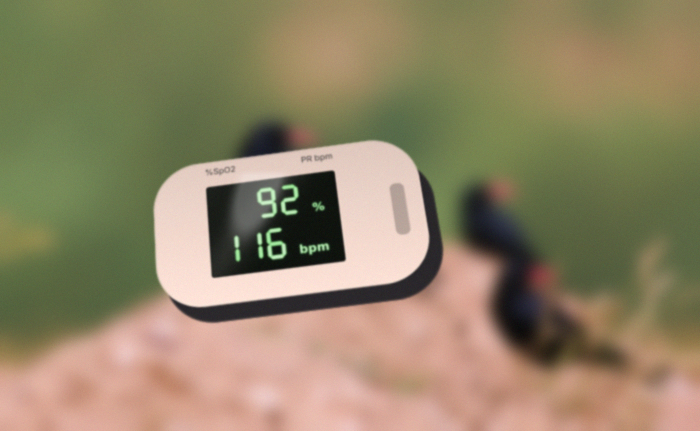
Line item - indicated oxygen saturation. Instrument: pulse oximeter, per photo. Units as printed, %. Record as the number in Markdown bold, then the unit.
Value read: **92** %
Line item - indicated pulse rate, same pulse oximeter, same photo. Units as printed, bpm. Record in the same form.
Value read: **116** bpm
